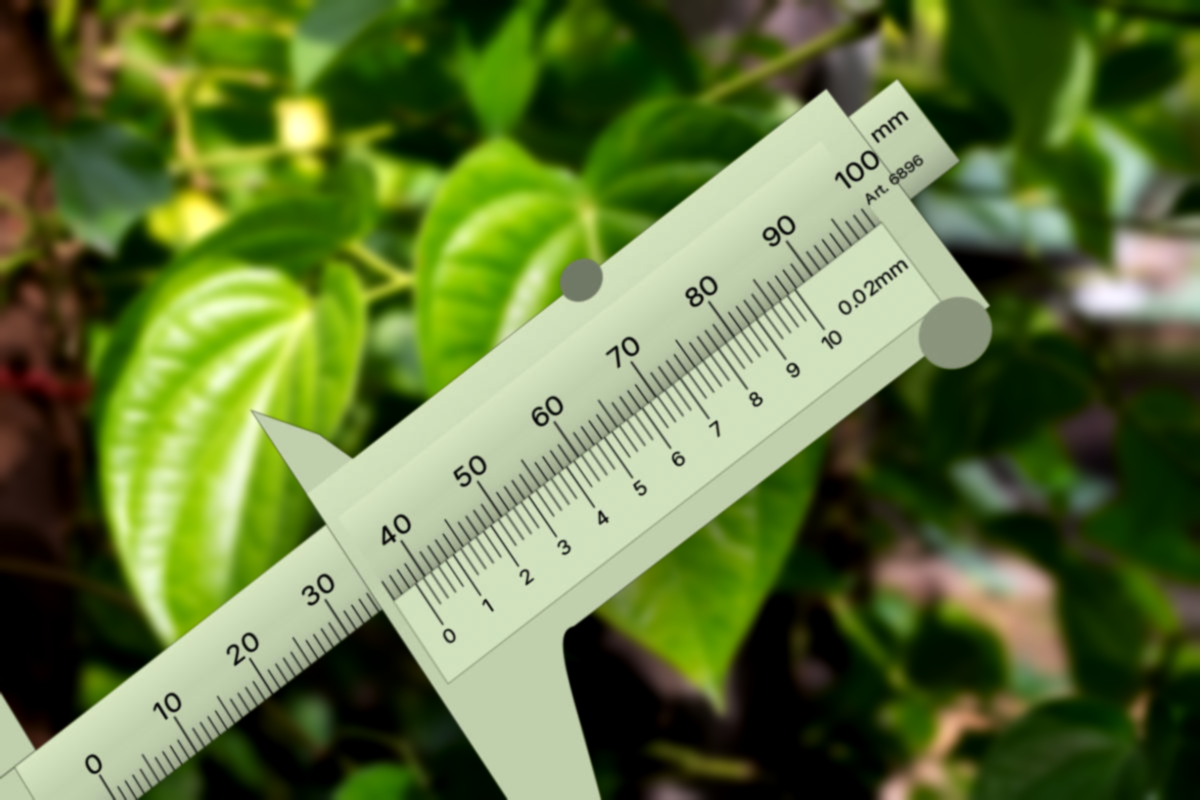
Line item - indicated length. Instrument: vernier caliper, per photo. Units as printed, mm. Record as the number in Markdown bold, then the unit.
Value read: **38.8** mm
